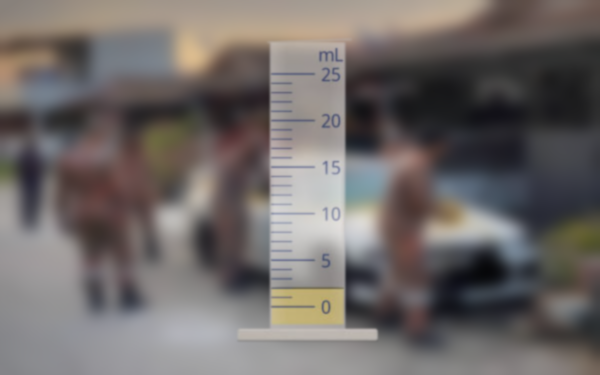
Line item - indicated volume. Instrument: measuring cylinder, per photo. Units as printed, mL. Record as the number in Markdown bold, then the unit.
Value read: **2** mL
